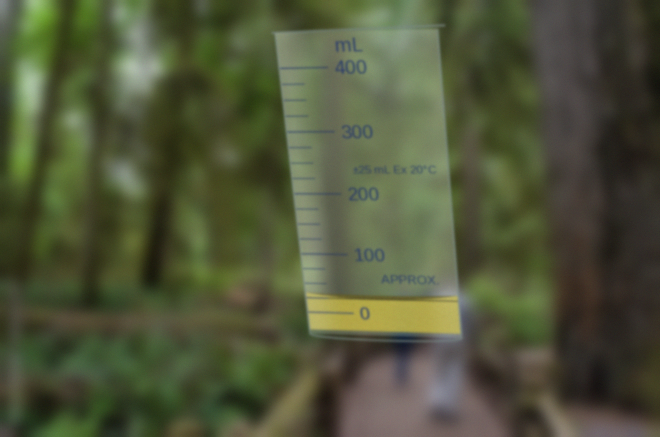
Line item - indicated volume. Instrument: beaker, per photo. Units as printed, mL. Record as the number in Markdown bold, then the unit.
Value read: **25** mL
